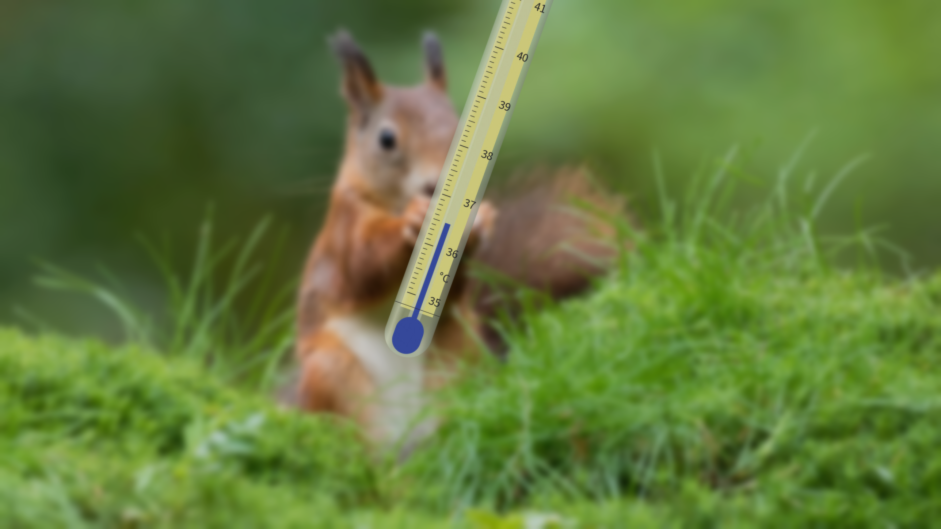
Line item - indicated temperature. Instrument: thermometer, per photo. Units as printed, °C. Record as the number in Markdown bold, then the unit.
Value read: **36.5** °C
